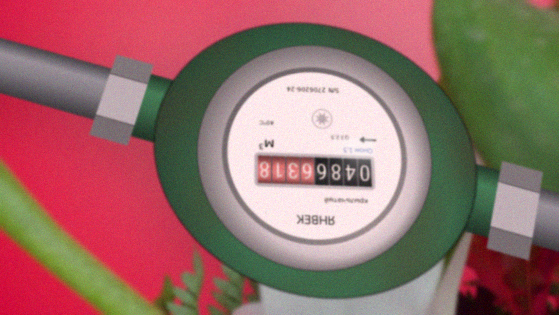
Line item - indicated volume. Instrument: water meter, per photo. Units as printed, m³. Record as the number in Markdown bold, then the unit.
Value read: **486.6318** m³
